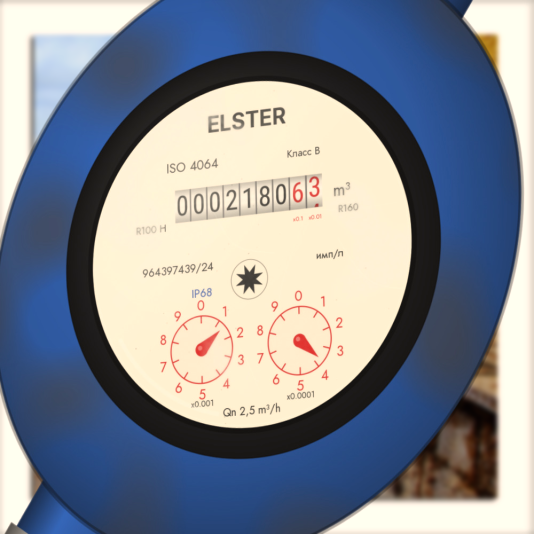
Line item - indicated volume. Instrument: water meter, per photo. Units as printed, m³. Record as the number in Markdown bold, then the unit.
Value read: **2180.6313** m³
